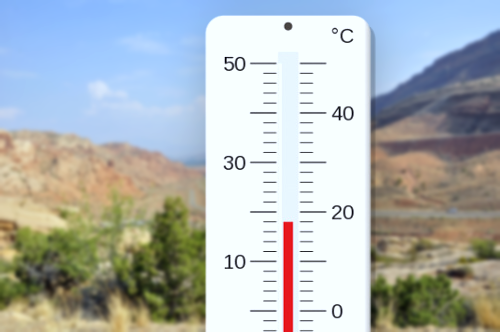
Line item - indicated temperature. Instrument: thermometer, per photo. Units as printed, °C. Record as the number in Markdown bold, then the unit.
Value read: **18** °C
